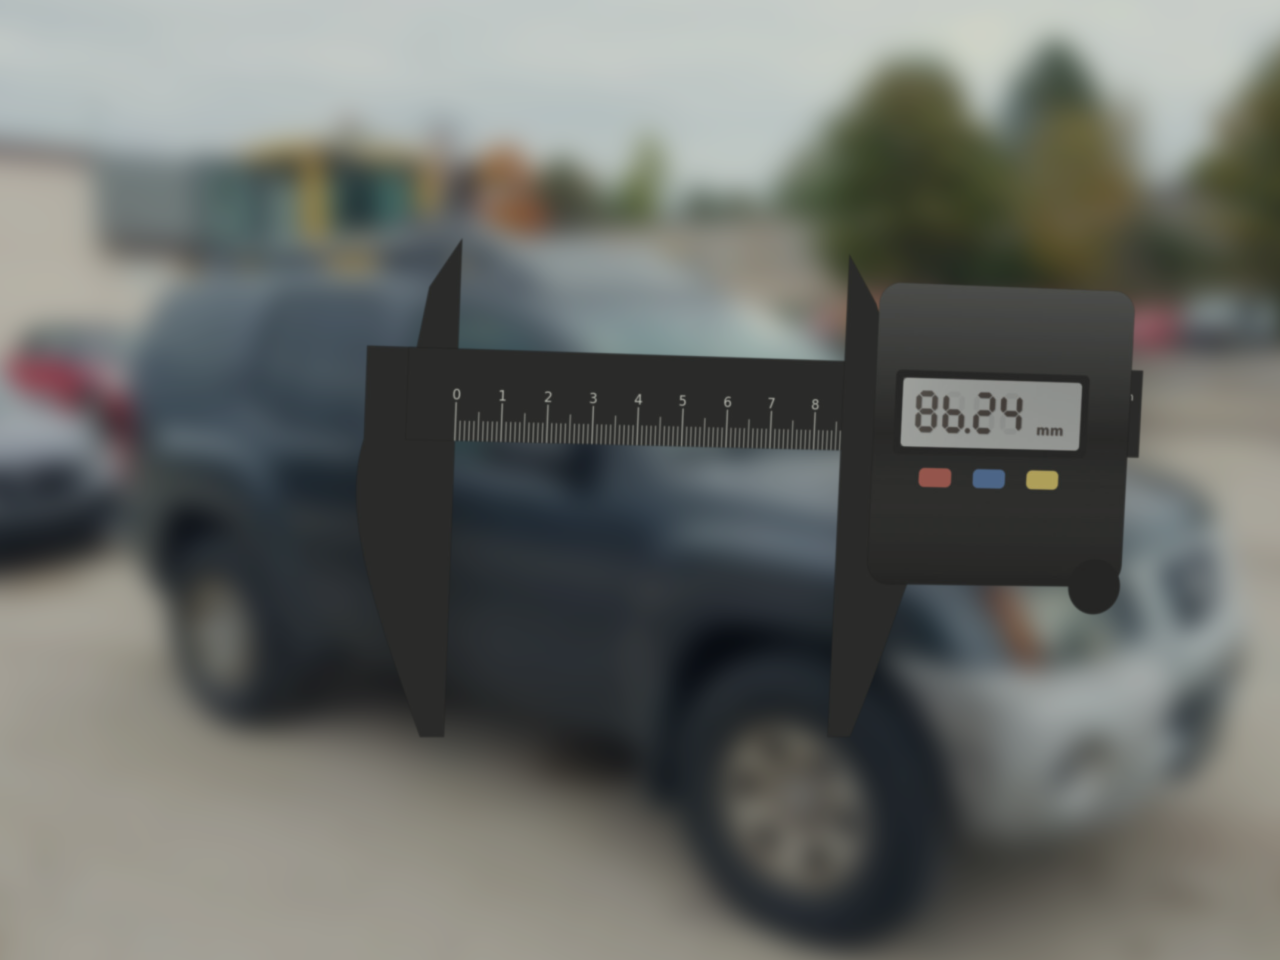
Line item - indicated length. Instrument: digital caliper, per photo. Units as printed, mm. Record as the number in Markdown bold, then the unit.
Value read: **86.24** mm
